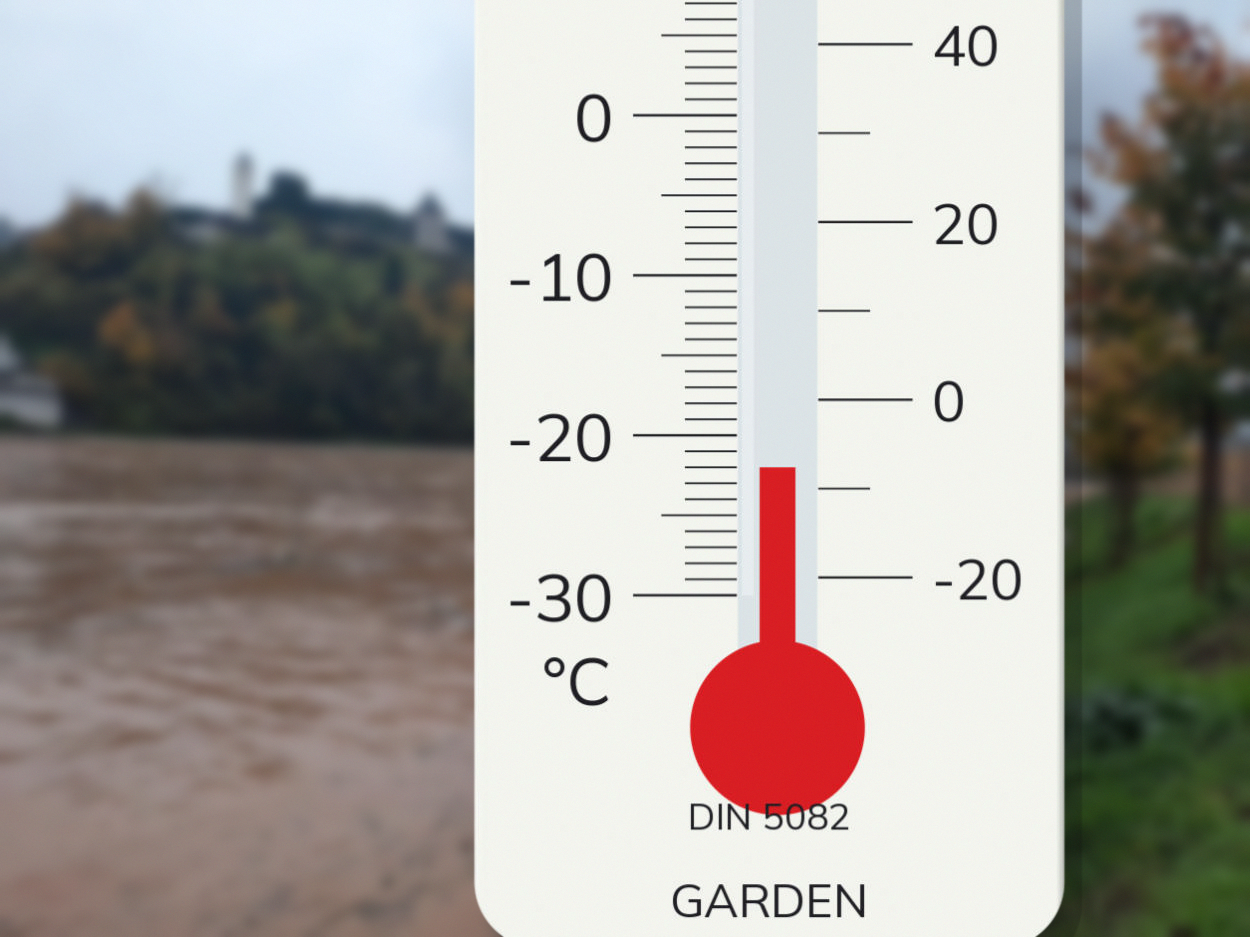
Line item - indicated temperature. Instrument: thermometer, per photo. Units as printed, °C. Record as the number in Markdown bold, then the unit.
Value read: **-22** °C
